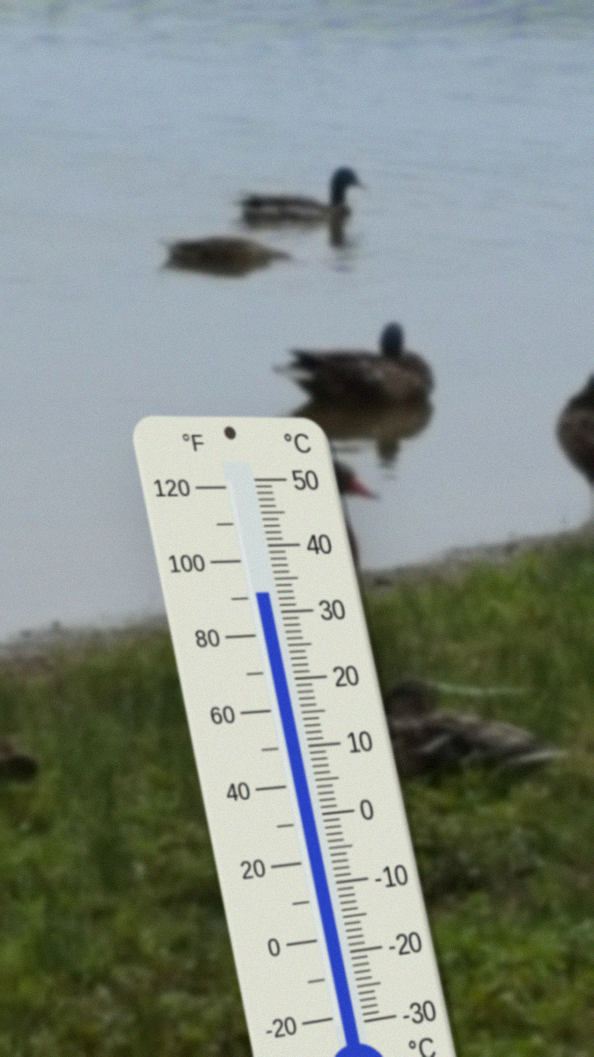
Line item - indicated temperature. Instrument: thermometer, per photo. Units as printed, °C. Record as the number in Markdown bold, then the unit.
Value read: **33** °C
